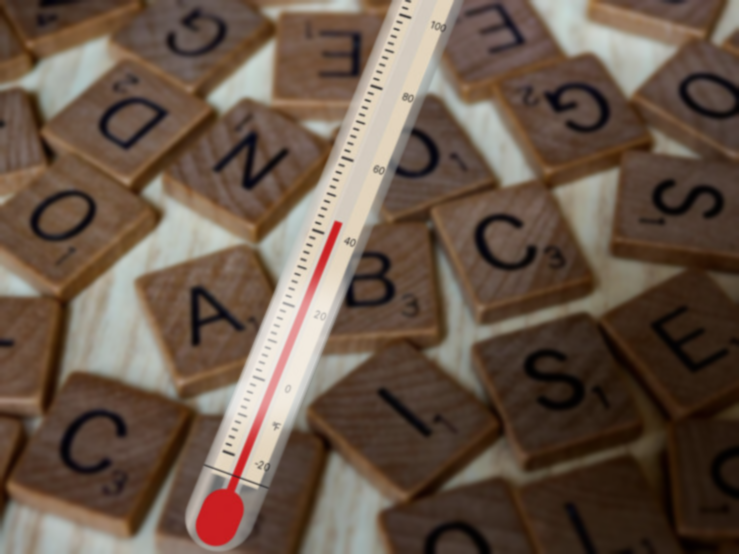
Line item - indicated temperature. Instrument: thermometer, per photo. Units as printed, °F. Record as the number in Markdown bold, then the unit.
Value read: **44** °F
